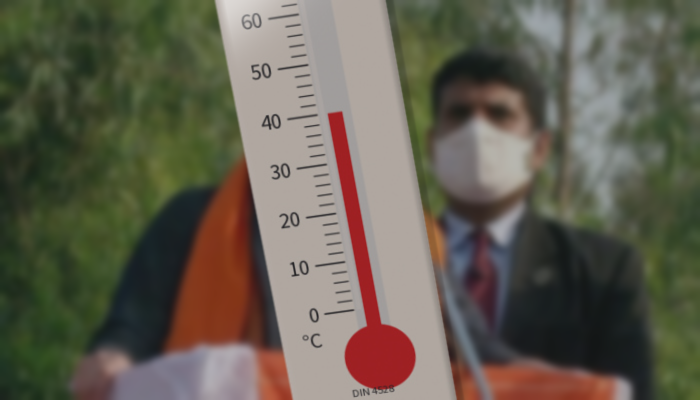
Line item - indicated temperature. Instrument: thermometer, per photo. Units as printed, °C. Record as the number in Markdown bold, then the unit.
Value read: **40** °C
